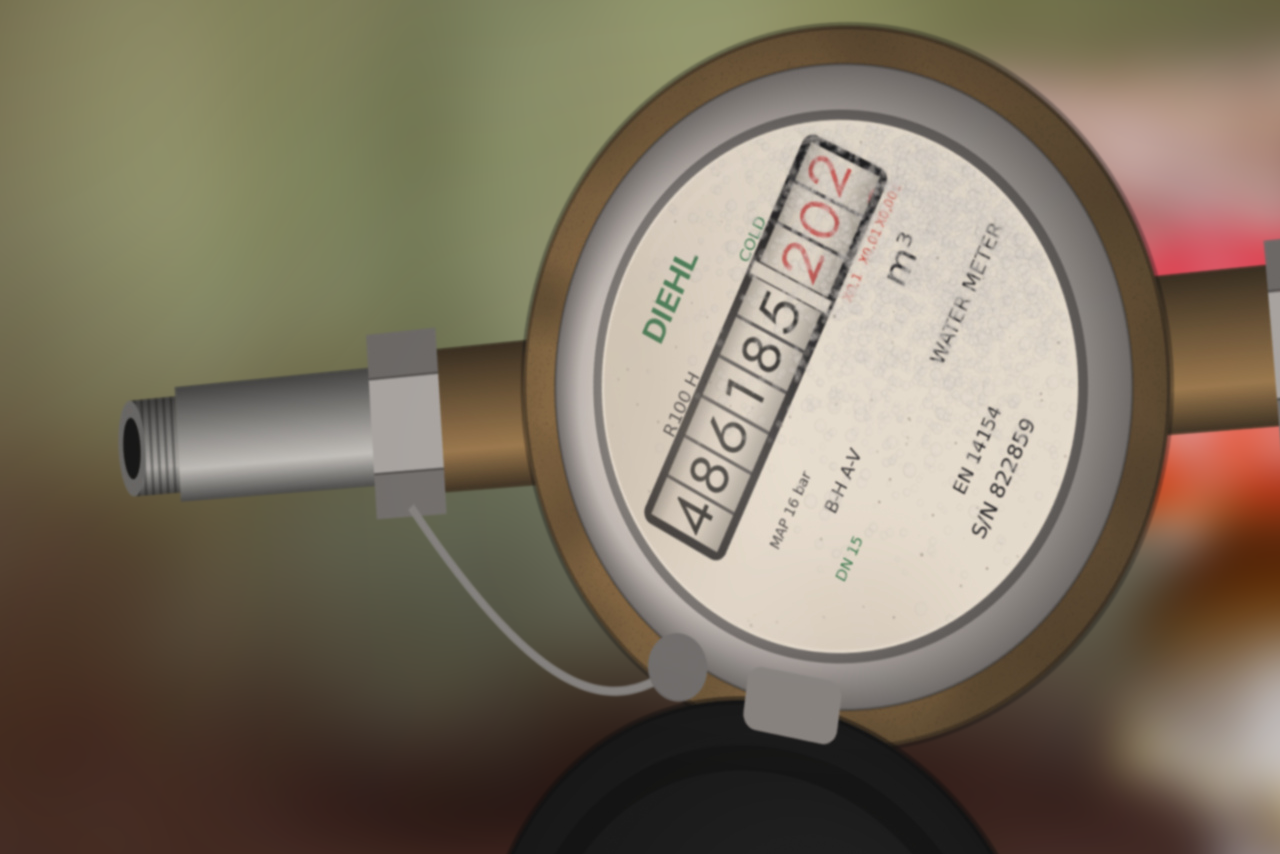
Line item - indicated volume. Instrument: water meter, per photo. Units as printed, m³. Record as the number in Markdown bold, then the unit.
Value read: **486185.202** m³
